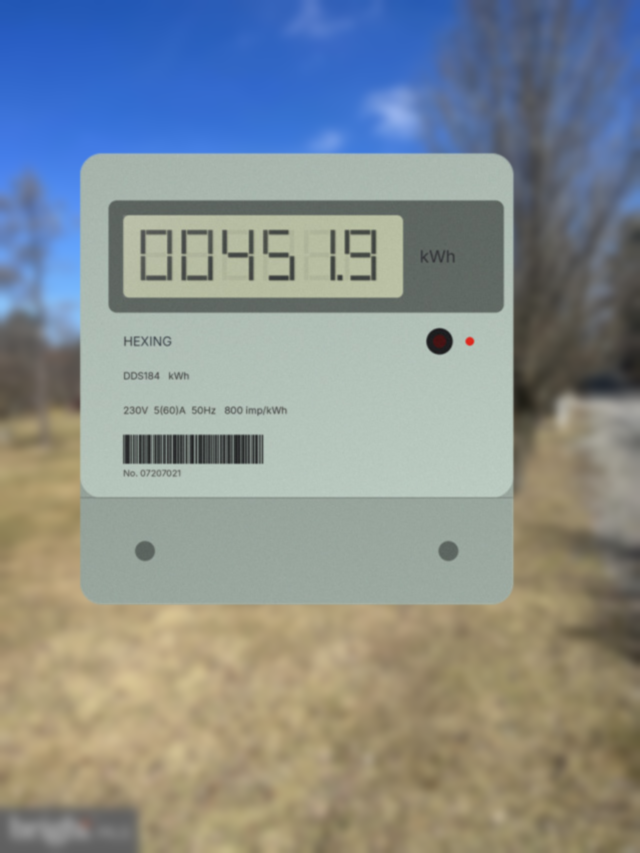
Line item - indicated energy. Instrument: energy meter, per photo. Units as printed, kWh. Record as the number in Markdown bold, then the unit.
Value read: **451.9** kWh
